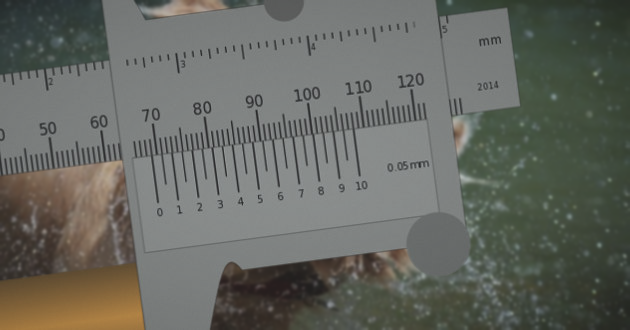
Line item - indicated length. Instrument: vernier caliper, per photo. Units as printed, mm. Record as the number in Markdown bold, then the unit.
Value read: **69.0** mm
